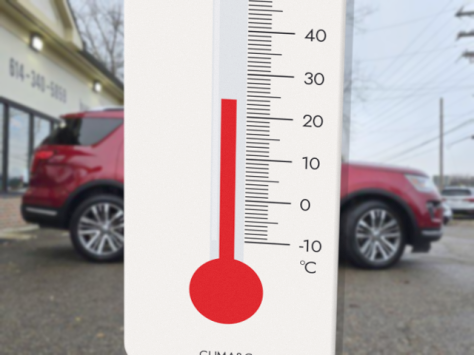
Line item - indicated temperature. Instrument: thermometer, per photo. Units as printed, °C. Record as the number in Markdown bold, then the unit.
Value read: **24** °C
